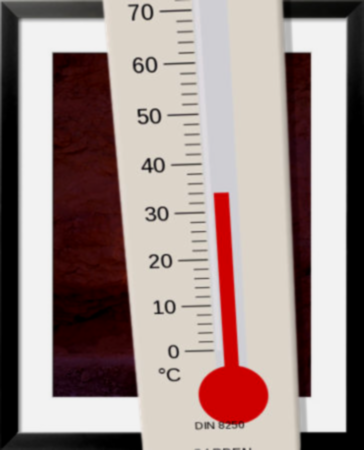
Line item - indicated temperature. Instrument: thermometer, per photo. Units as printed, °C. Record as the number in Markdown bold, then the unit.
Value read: **34** °C
